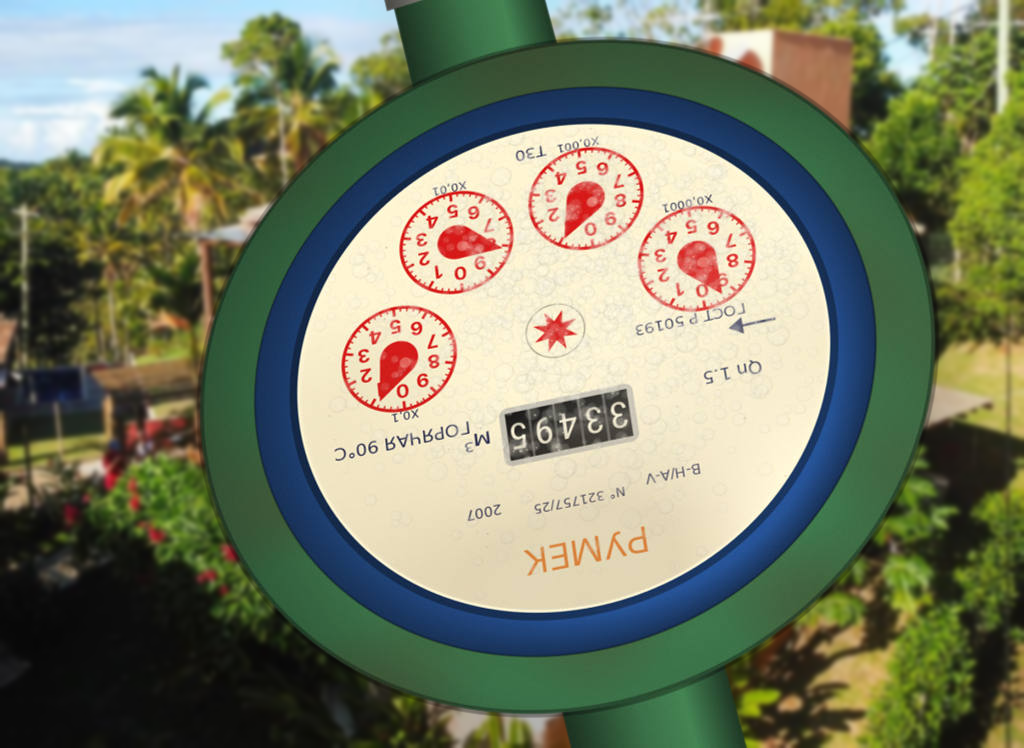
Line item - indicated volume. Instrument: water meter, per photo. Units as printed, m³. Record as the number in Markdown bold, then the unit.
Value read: **33495.0809** m³
